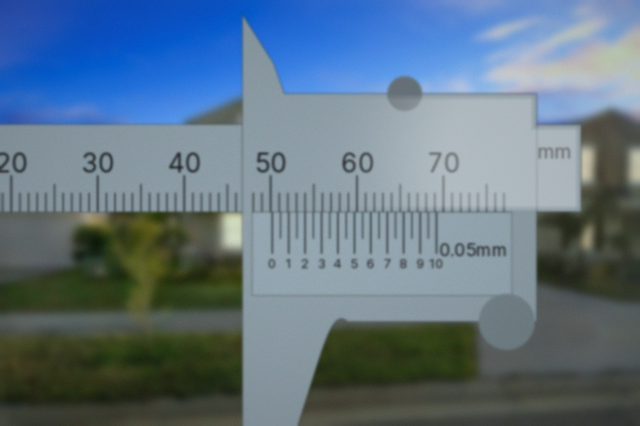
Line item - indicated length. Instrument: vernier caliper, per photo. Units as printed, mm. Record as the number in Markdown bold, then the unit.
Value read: **50.2** mm
